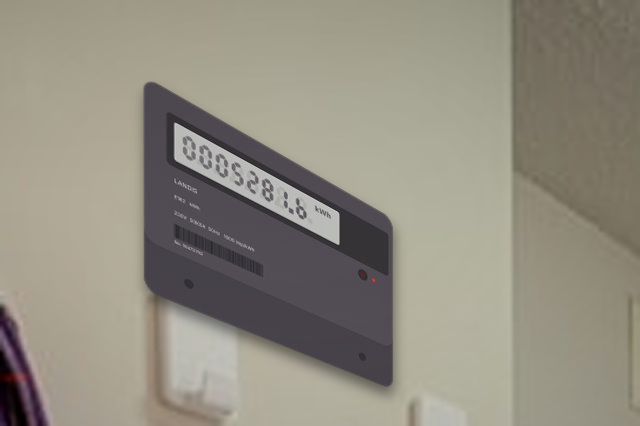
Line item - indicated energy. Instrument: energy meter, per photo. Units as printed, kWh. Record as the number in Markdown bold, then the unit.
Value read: **5281.6** kWh
